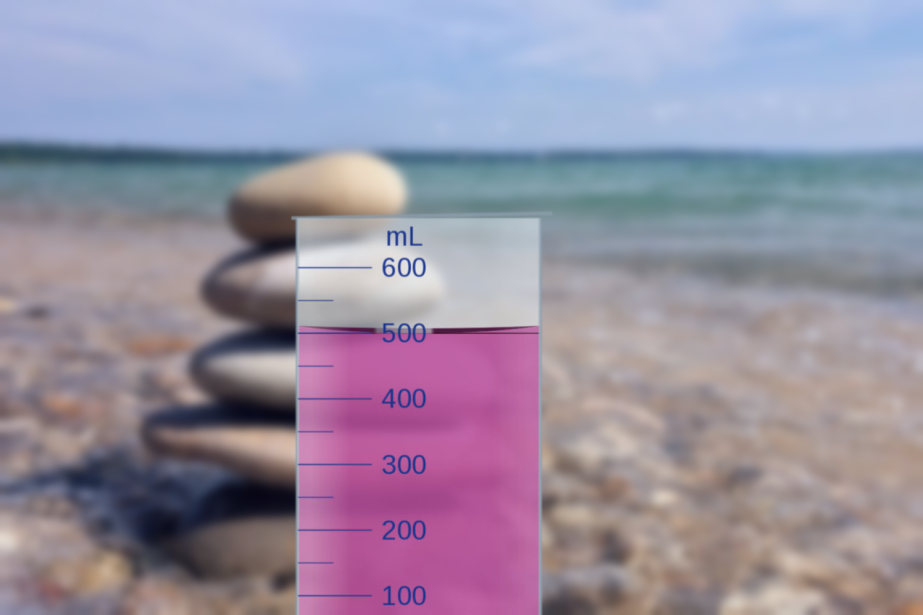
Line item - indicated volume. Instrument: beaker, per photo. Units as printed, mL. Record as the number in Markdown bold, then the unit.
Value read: **500** mL
